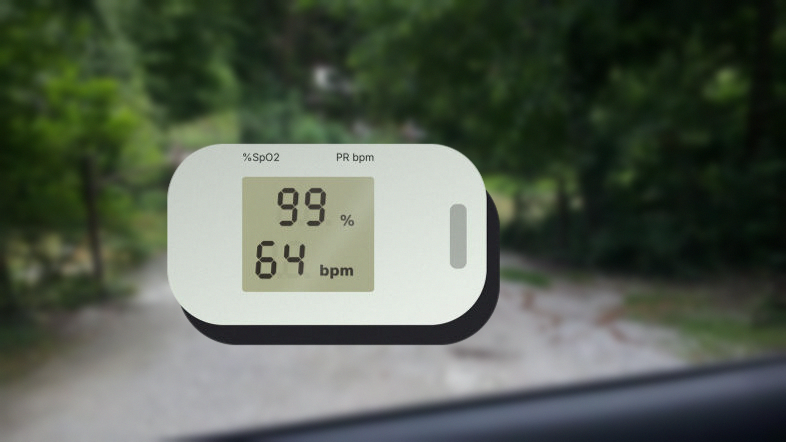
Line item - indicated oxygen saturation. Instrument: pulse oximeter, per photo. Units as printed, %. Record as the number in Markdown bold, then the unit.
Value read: **99** %
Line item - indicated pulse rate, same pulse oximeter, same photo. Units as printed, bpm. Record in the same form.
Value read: **64** bpm
